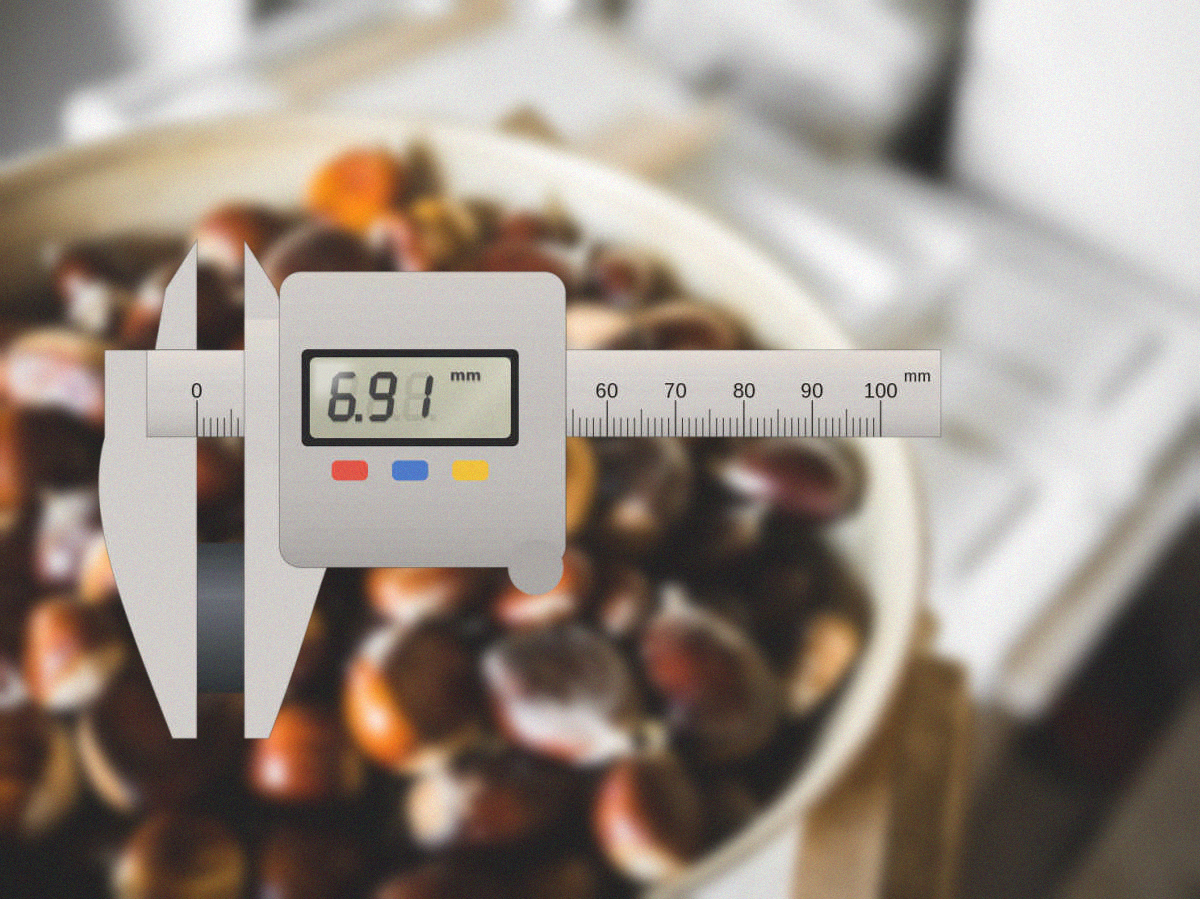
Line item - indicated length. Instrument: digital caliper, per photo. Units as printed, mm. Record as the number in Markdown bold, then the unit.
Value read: **6.91** mm
